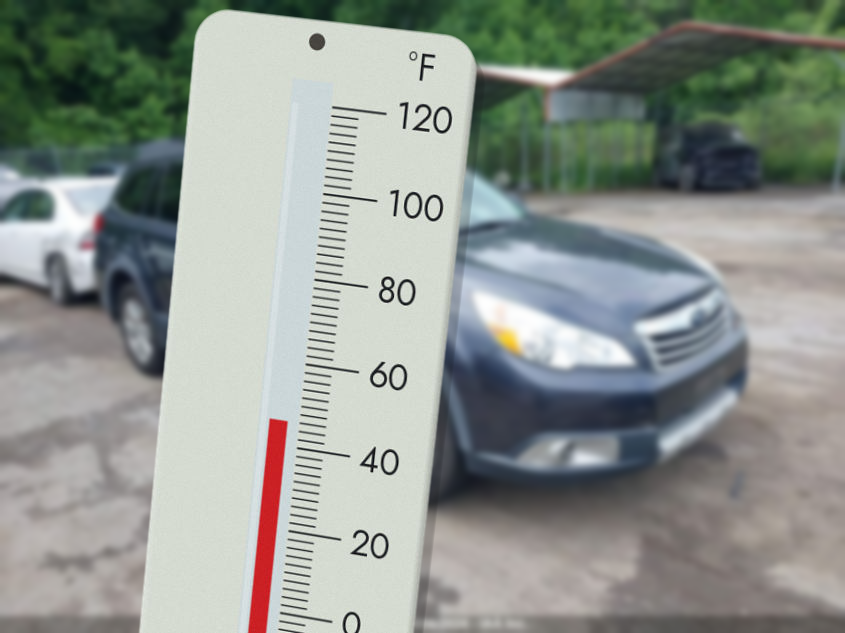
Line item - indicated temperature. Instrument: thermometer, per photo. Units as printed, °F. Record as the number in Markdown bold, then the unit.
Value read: **46** °F
